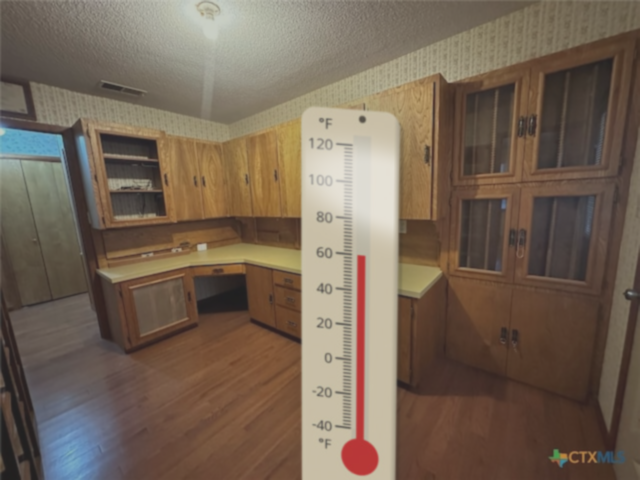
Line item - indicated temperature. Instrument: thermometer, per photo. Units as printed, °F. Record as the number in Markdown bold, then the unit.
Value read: **60** °F
